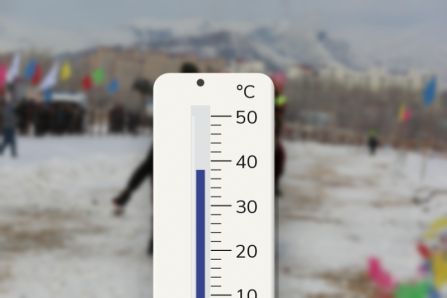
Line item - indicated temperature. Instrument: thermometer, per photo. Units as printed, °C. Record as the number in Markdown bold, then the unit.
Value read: **38** °C
